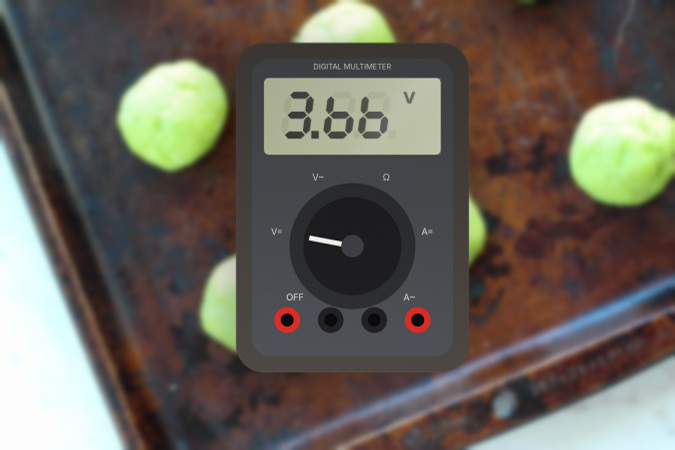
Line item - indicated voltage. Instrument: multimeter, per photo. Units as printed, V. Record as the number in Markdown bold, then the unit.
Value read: **3.66** V
